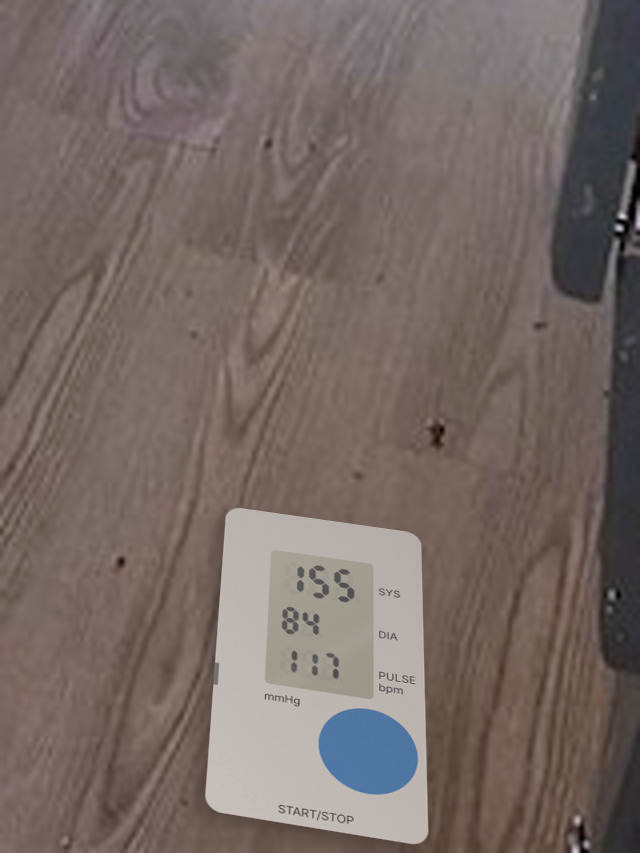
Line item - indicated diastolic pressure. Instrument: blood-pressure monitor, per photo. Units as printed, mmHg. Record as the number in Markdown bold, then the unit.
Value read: **84** mmHg
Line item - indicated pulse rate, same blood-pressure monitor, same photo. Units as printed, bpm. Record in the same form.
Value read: **117** bpm
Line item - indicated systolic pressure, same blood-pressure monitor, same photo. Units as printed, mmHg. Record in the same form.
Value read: **155** mmHg
